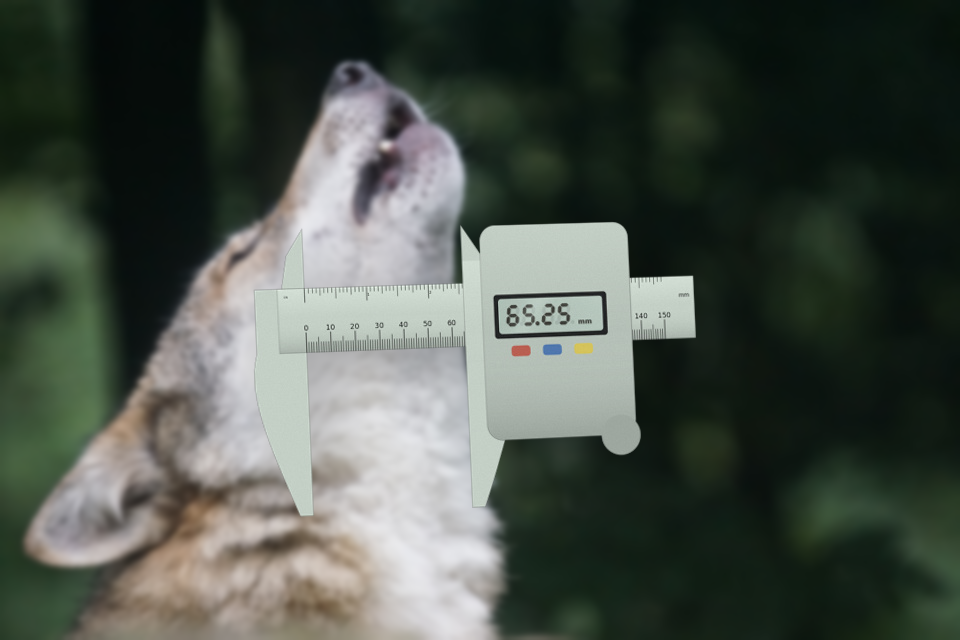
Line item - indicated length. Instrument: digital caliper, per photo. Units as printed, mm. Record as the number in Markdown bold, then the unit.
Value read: **65.25** mm
